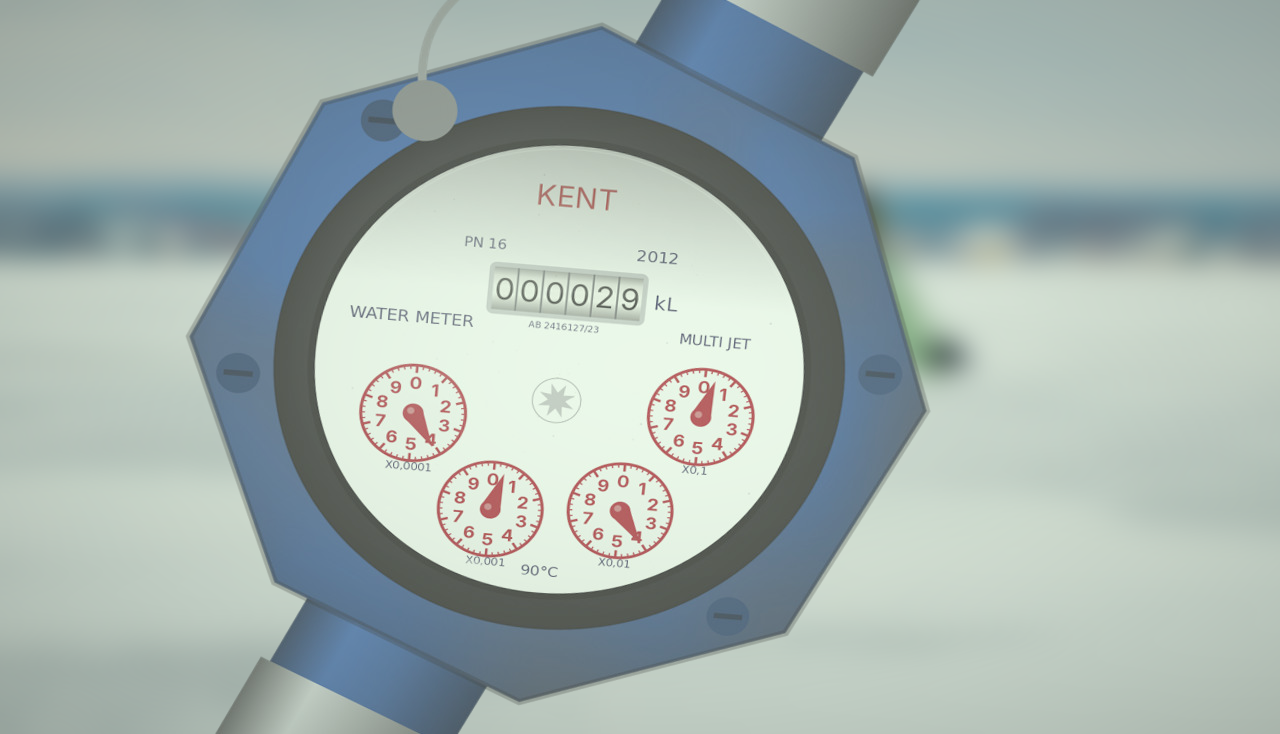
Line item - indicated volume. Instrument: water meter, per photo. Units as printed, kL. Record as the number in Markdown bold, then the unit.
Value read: **29.0404** kL
